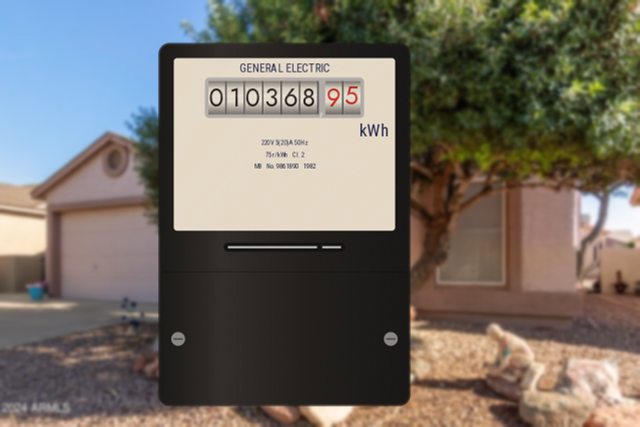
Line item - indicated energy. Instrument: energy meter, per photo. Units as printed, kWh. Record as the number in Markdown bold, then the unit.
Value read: **10368.95** kWh
